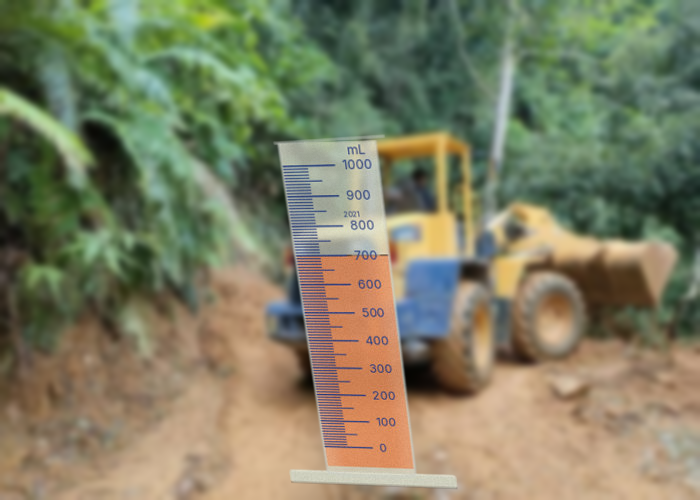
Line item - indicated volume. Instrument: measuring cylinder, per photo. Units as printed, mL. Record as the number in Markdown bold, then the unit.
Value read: **700** mL
